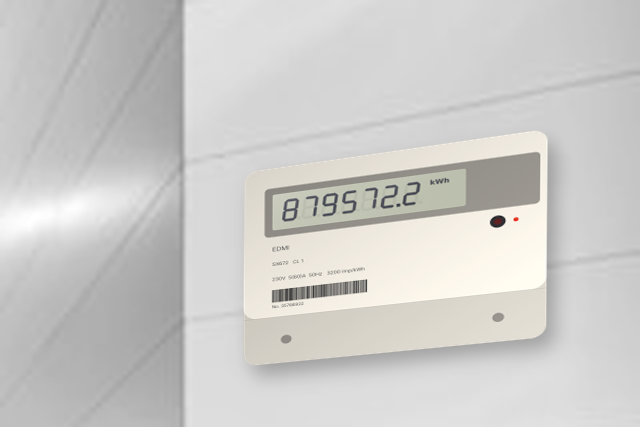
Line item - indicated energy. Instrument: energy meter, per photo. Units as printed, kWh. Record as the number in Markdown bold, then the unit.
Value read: **879572.2** kWh
